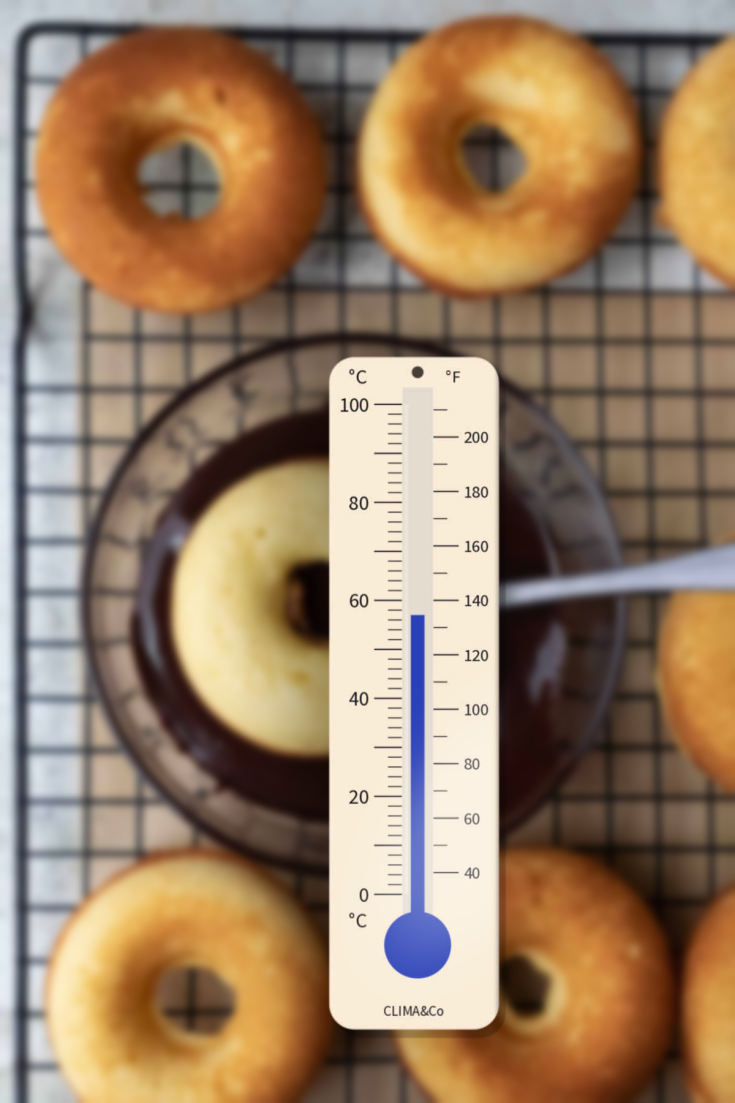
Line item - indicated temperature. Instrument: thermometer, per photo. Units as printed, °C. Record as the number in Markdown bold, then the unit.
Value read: **57** °C
